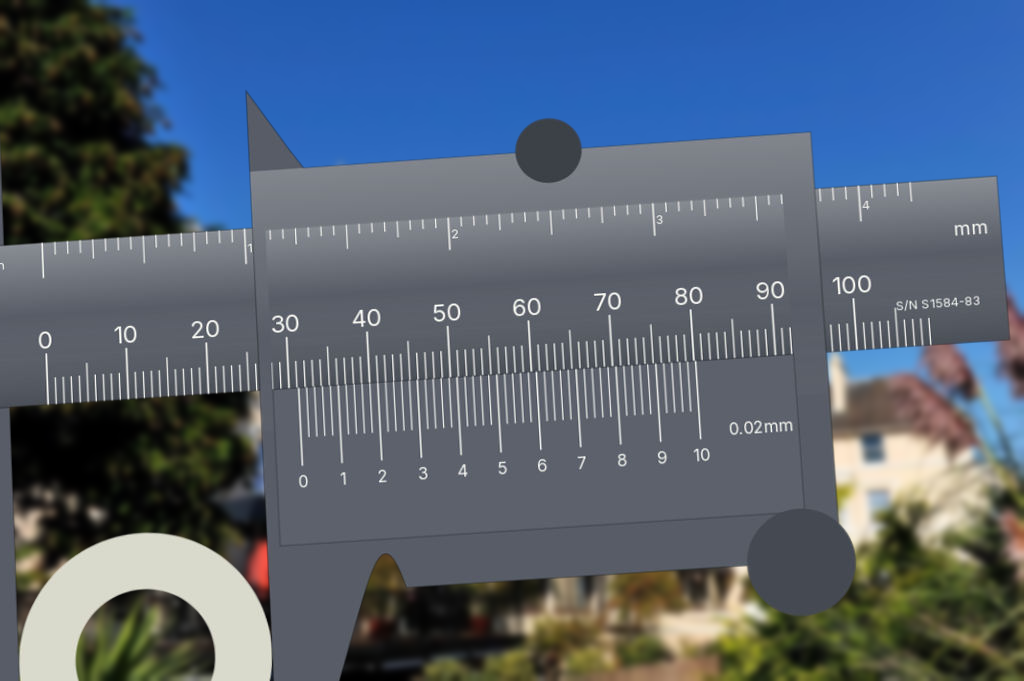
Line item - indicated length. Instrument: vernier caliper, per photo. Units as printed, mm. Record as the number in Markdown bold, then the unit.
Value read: **31.2** mm
